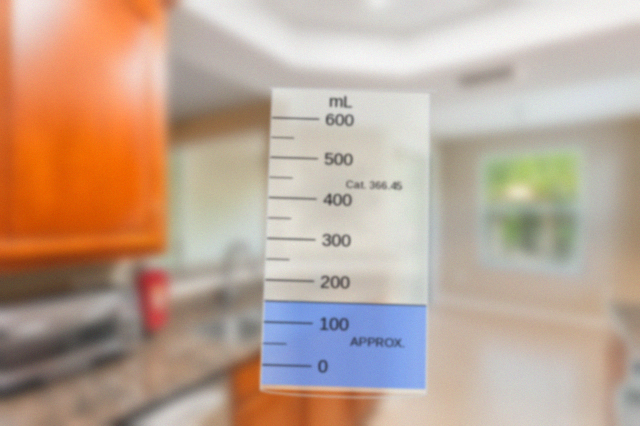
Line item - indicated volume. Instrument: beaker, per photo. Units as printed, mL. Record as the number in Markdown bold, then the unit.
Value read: **150** mL
